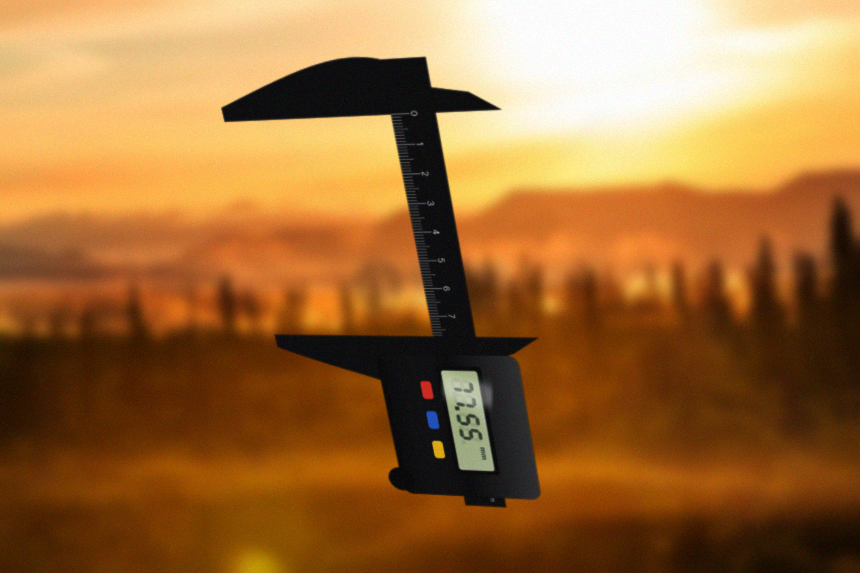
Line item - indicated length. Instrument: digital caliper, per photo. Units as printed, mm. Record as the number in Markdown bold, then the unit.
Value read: **77.55** mm
